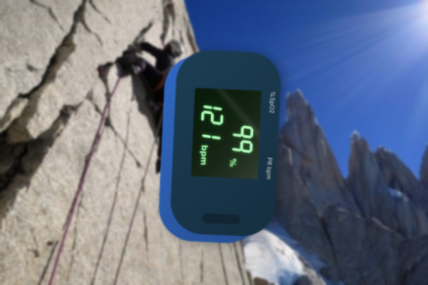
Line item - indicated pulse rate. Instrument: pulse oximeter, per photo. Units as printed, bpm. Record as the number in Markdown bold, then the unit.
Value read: **121** bpm
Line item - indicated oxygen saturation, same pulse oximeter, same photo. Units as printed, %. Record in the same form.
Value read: **99** %
